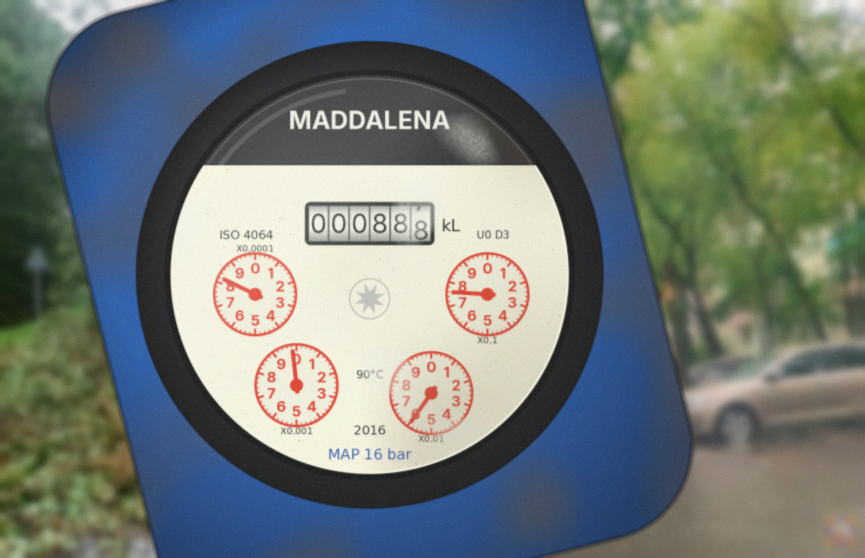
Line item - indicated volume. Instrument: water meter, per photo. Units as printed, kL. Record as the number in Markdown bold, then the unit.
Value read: **887.7598** kL
